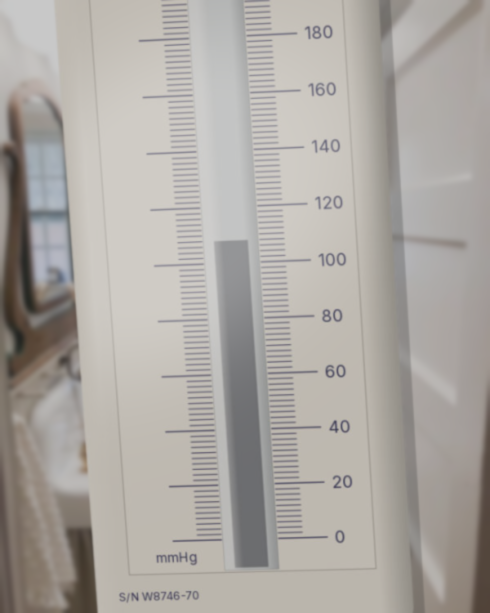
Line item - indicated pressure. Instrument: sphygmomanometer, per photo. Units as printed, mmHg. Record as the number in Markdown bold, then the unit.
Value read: **108** mmHg
